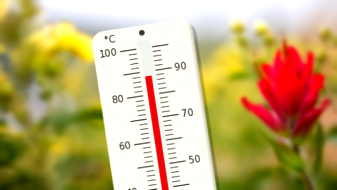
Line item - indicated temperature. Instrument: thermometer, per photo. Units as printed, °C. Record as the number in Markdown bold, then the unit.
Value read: **88** °C
